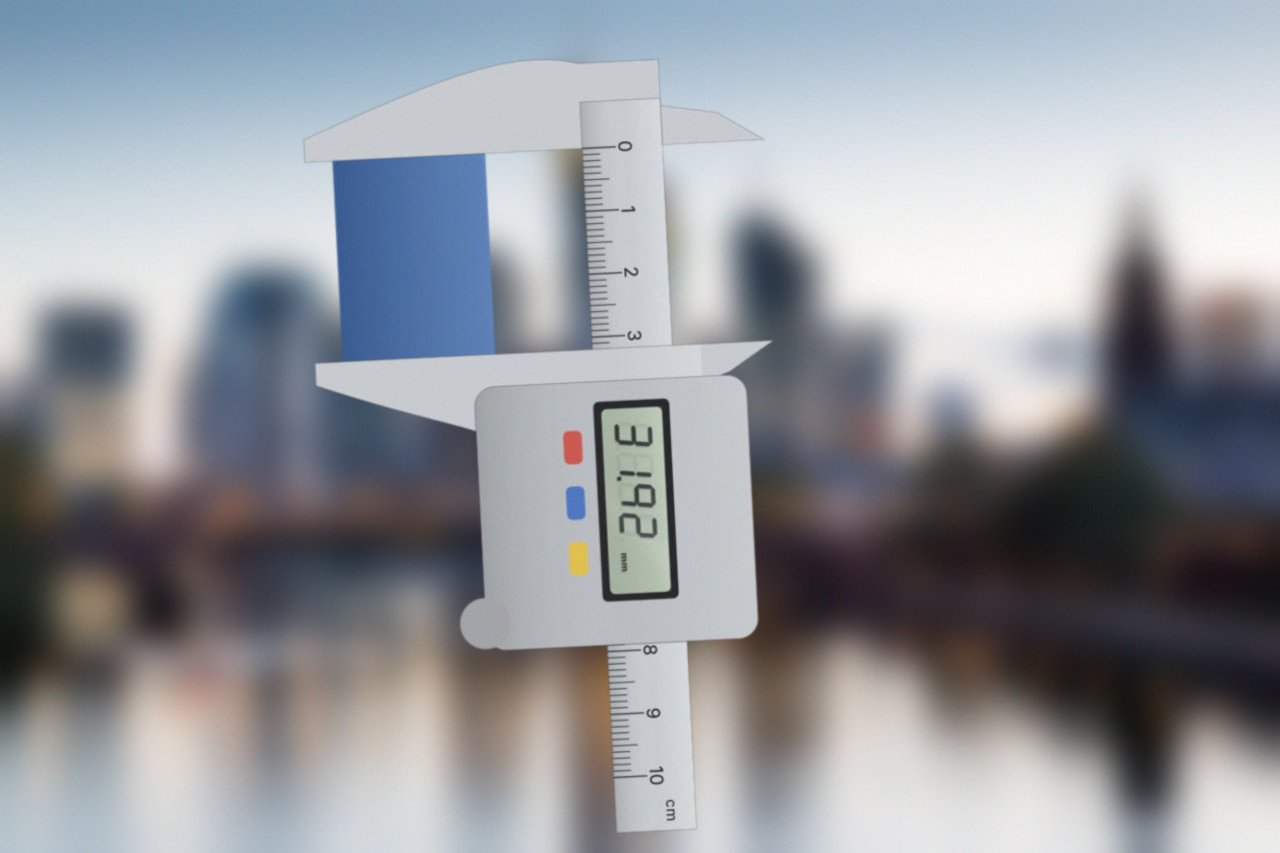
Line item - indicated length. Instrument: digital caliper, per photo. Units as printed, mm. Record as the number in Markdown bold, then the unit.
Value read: **31.92** mm
